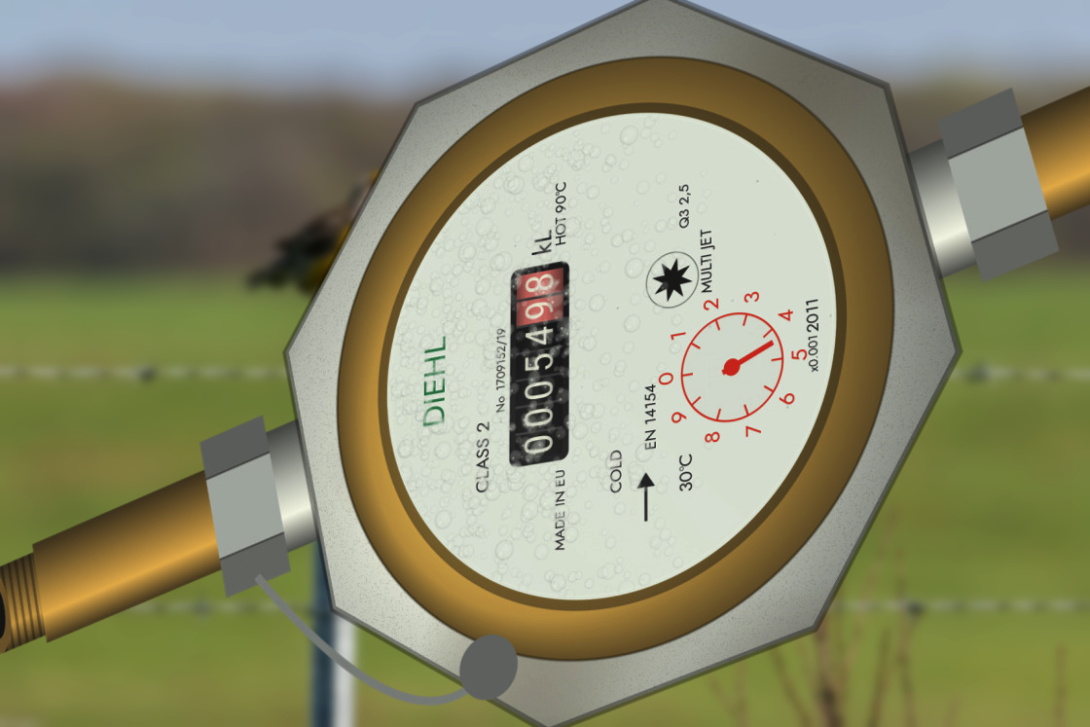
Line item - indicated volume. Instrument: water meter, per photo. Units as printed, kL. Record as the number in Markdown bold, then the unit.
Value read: **54.984** kL
